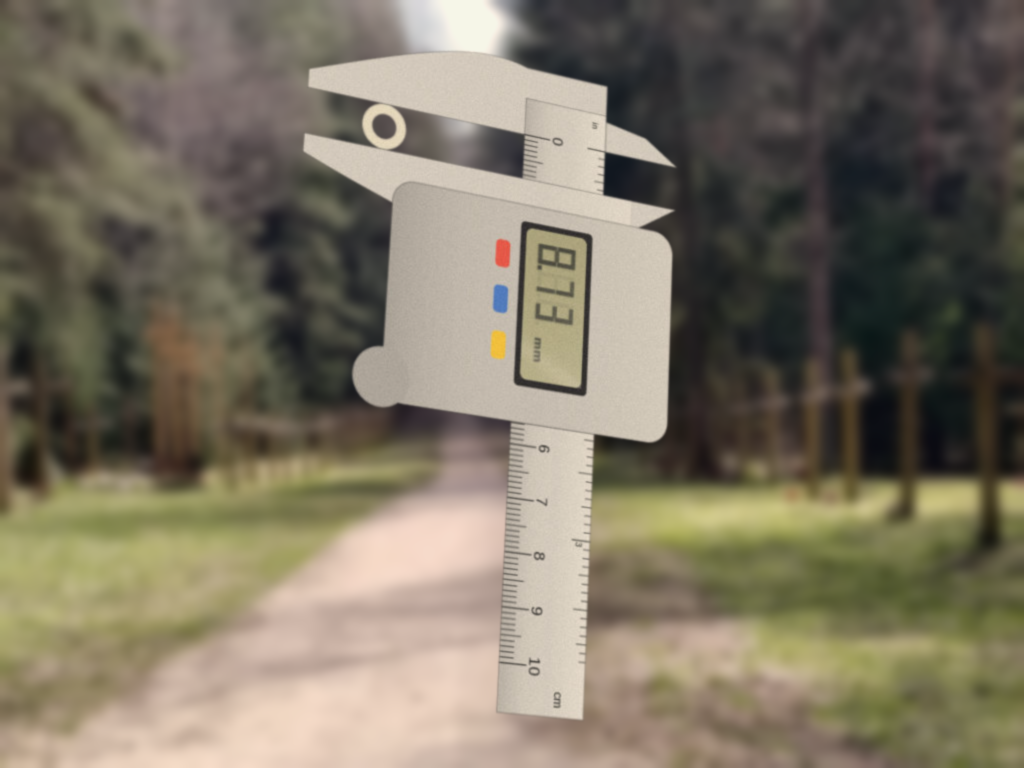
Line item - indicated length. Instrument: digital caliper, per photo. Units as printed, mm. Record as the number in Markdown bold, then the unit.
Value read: **8.73** mm
